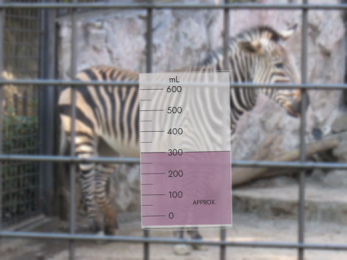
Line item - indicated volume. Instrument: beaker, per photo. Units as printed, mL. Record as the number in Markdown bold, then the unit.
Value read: **300** mL
